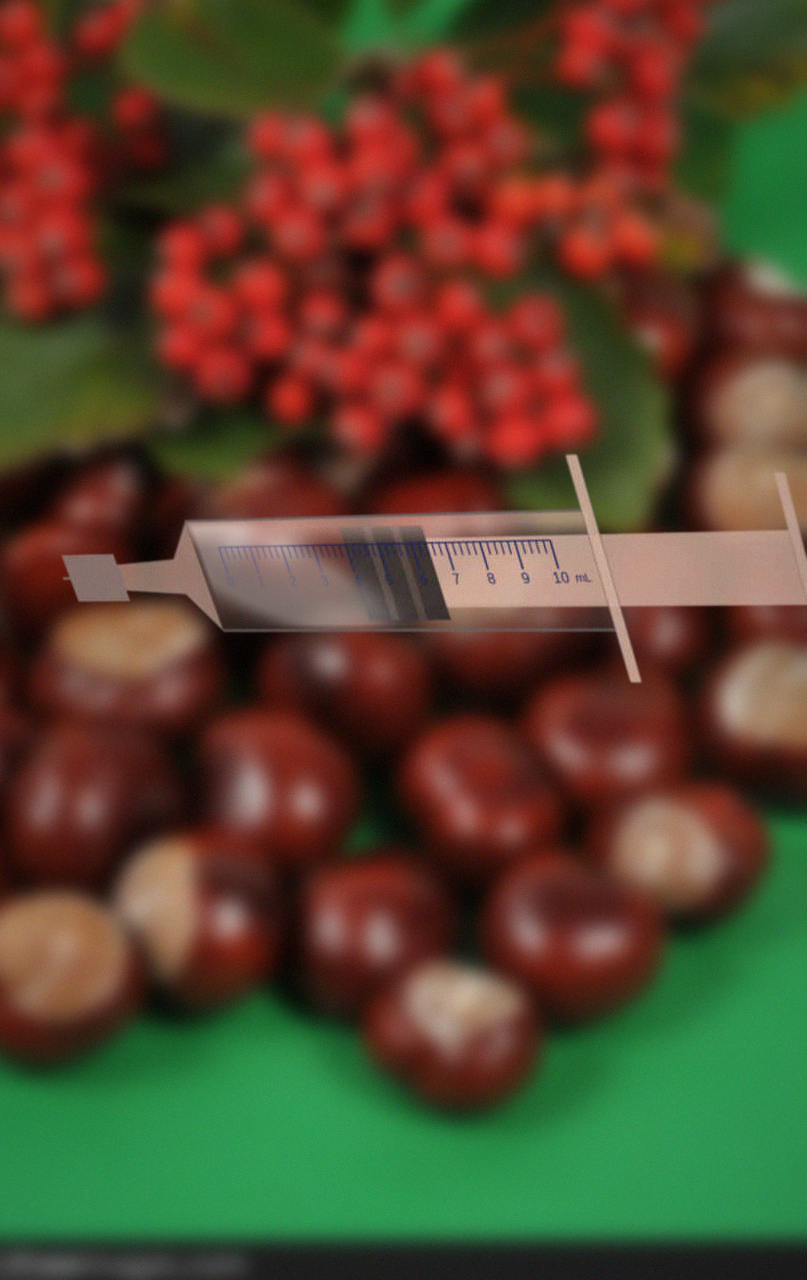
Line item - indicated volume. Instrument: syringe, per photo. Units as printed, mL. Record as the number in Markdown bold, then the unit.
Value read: **4** mL
